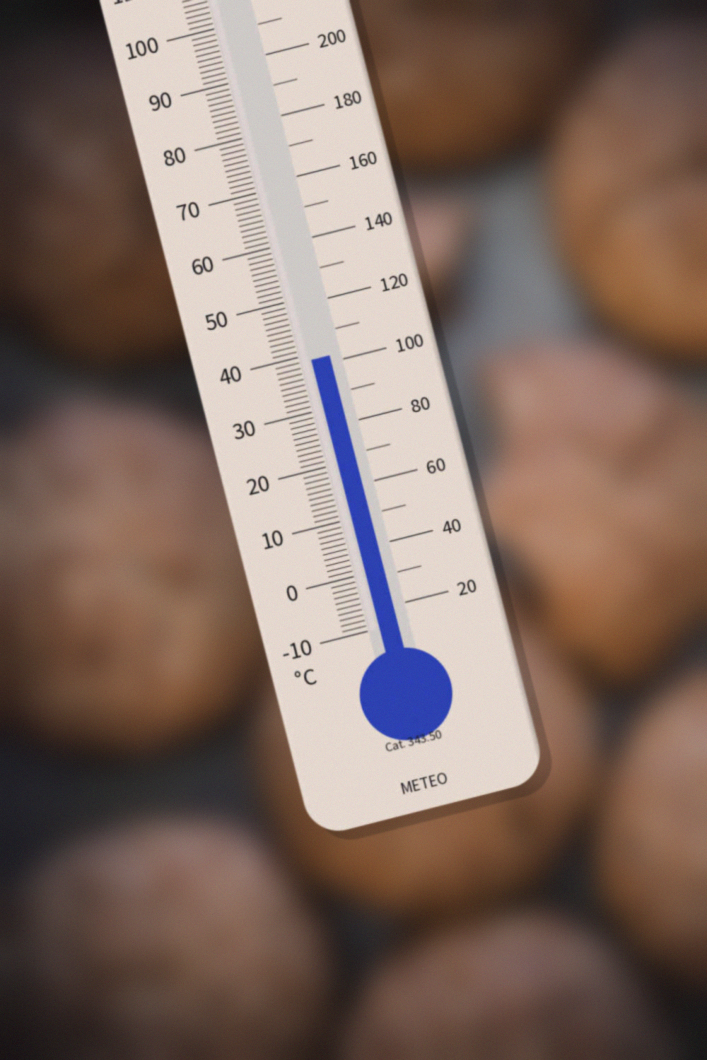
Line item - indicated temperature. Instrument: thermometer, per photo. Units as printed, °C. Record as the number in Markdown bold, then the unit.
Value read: **39** °C
